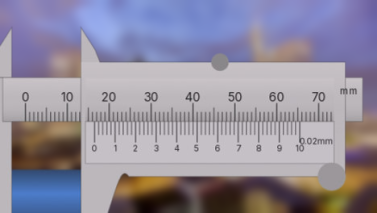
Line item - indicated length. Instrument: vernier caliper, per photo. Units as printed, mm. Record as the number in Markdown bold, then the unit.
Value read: **16.5** mm
